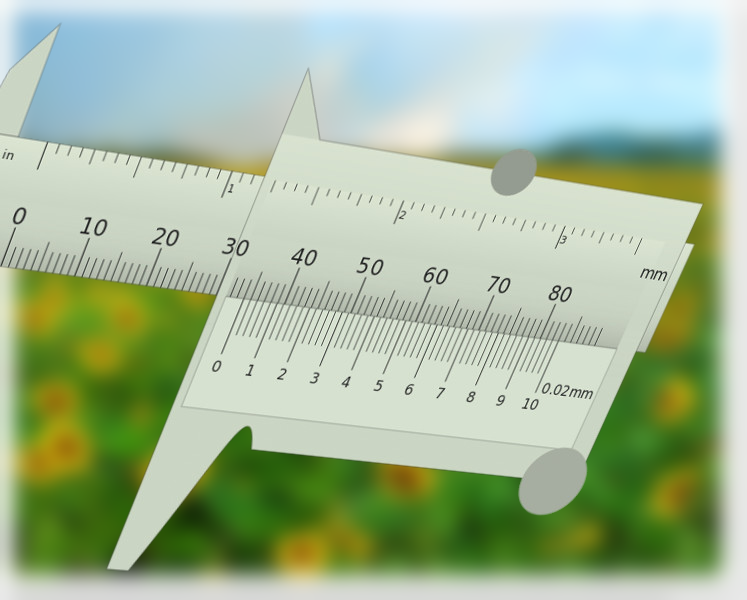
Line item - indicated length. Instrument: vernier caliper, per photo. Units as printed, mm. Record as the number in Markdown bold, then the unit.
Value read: **34.0** mm
